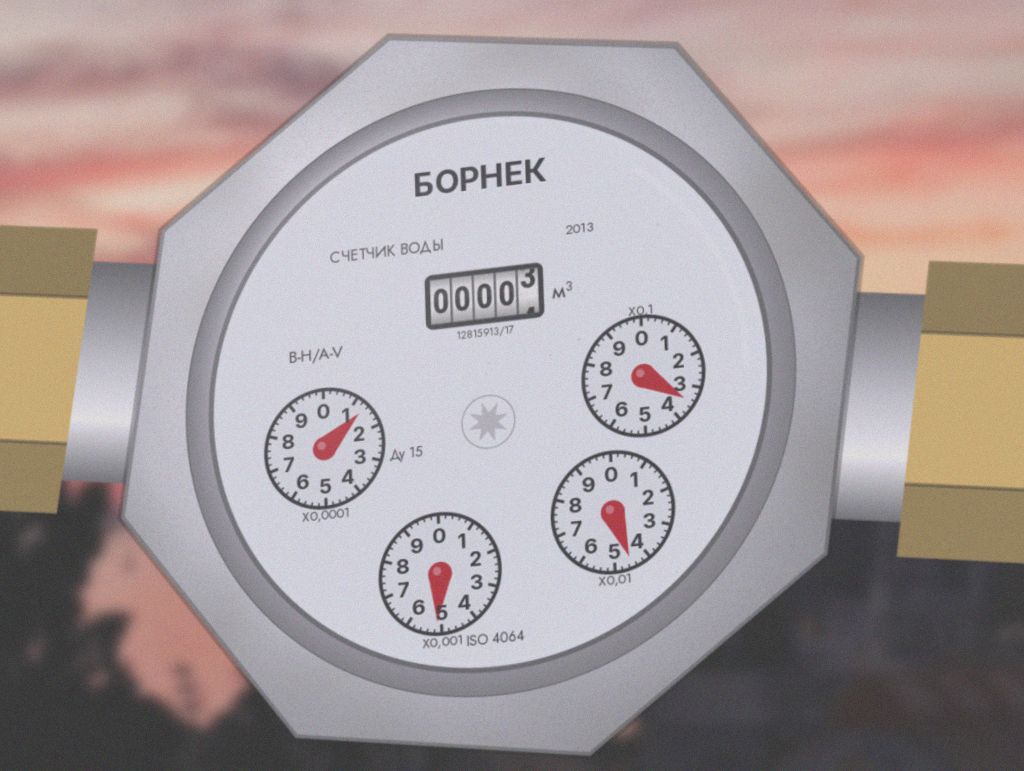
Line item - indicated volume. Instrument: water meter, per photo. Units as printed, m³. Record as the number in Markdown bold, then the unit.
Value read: **3.3451** m³
